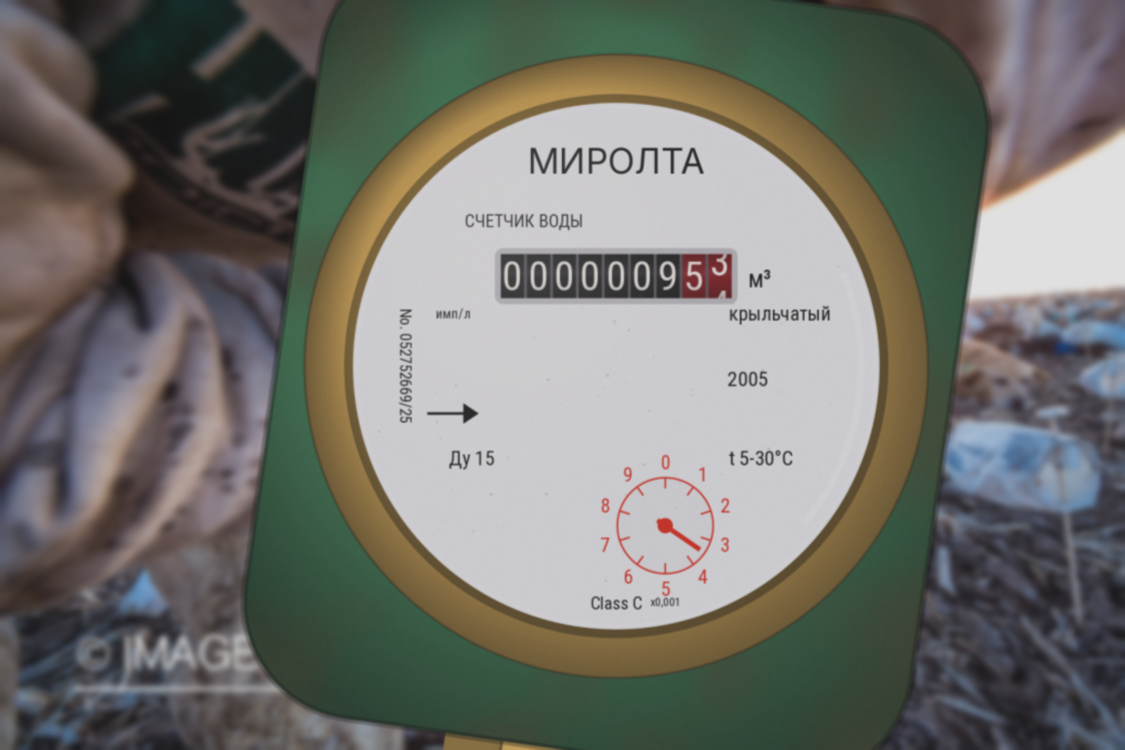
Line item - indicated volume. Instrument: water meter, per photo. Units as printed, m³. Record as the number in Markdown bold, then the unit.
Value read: **9.533** m³
